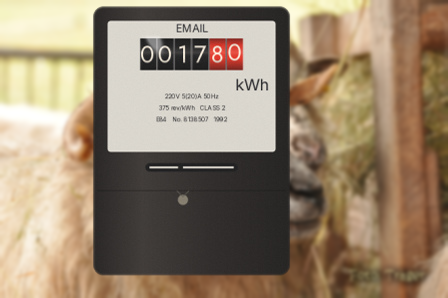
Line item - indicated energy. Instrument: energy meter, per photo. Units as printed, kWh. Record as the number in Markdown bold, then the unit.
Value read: **17.80** kWh
